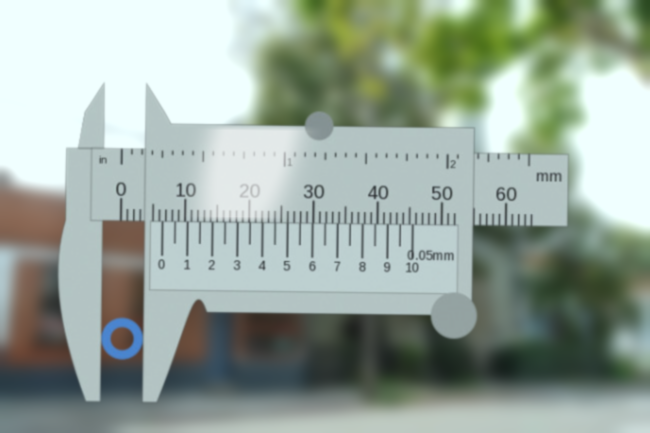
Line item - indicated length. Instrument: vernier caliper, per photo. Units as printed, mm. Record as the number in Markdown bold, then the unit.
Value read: **6.5** mm
